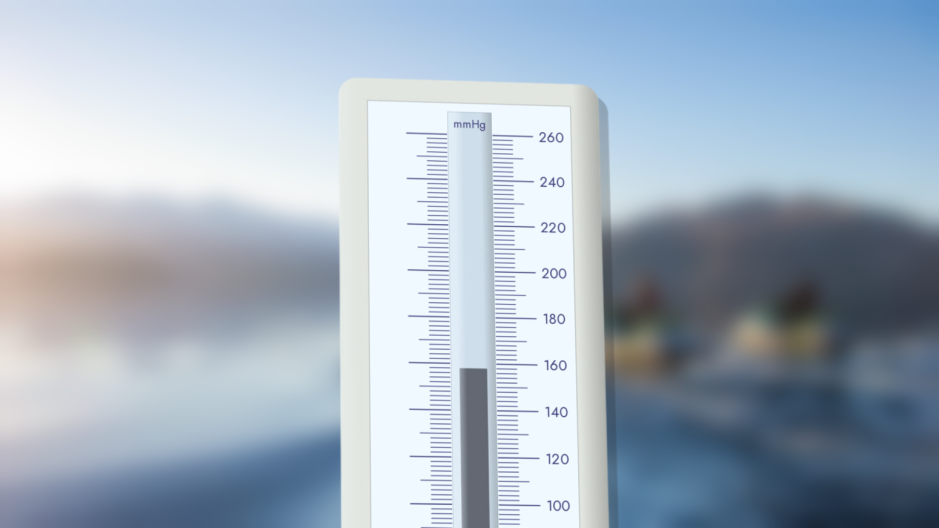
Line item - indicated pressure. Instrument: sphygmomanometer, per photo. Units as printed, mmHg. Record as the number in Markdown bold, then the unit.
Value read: **158** mmHg
